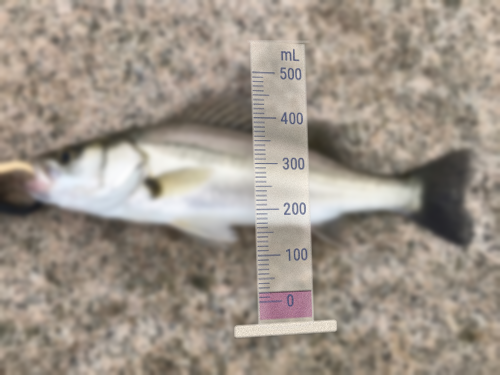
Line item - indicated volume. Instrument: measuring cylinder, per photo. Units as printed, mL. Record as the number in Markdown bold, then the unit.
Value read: **20** mL
